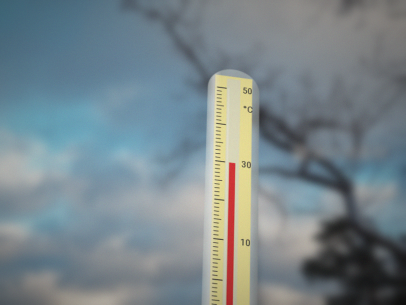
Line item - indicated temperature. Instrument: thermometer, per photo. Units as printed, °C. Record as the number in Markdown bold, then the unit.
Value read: **30** °C
